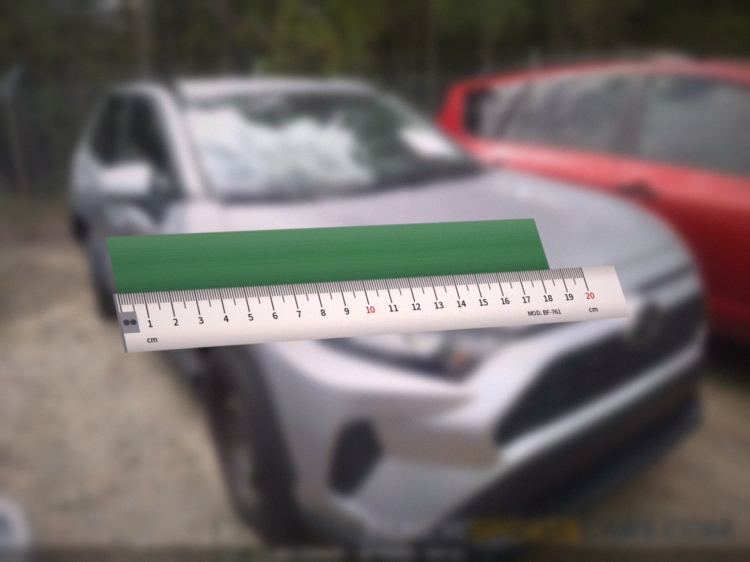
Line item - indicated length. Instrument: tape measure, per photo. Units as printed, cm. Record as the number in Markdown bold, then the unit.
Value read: **18.5** cm
